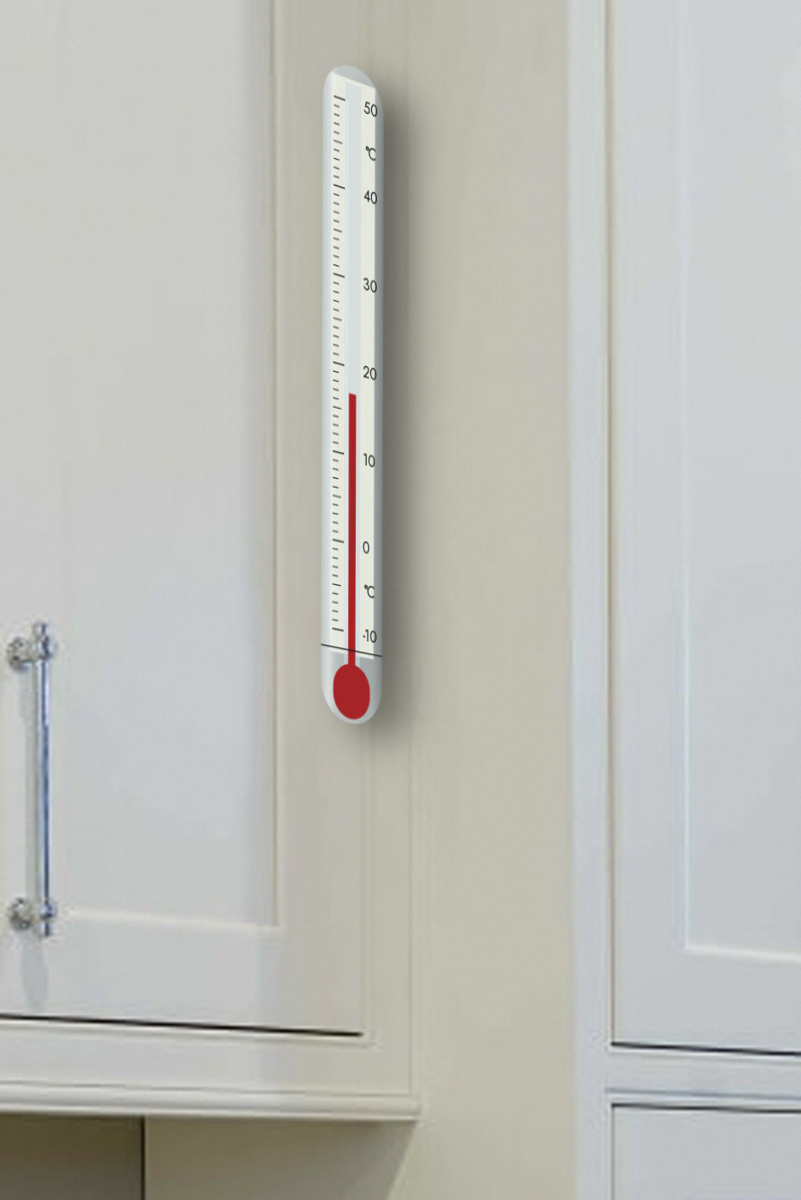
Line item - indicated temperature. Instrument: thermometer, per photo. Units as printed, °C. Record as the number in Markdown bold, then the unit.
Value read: **17** °C
